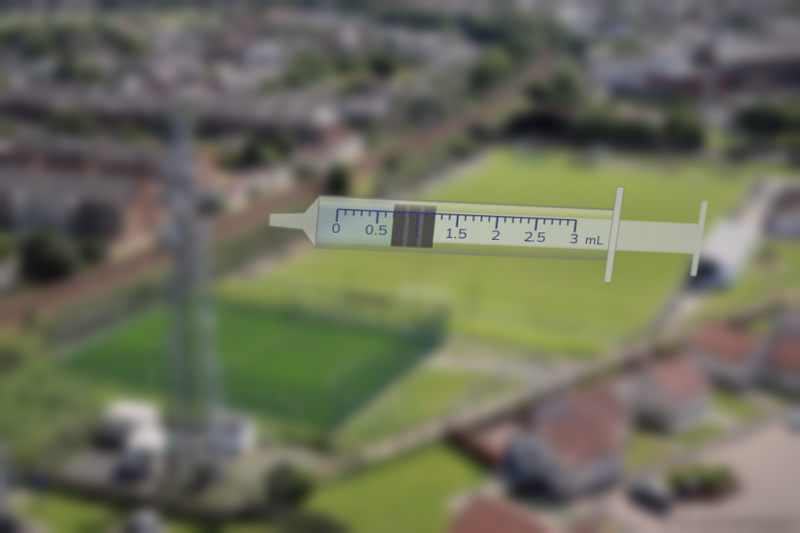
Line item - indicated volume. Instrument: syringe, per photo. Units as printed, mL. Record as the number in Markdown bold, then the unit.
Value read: **0.7** mL
